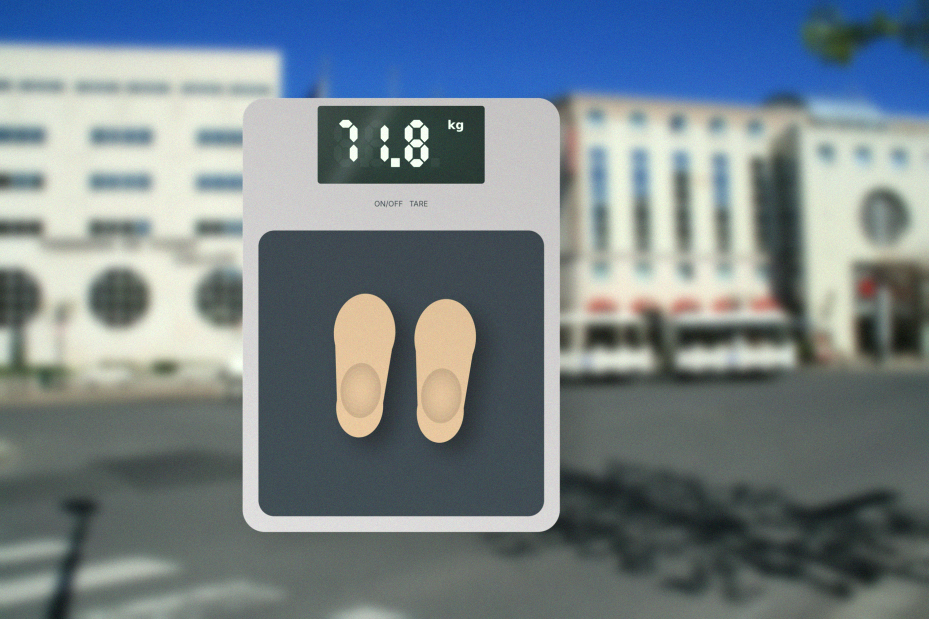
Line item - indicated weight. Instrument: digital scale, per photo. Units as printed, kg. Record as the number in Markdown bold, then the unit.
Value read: **71.8** kg
